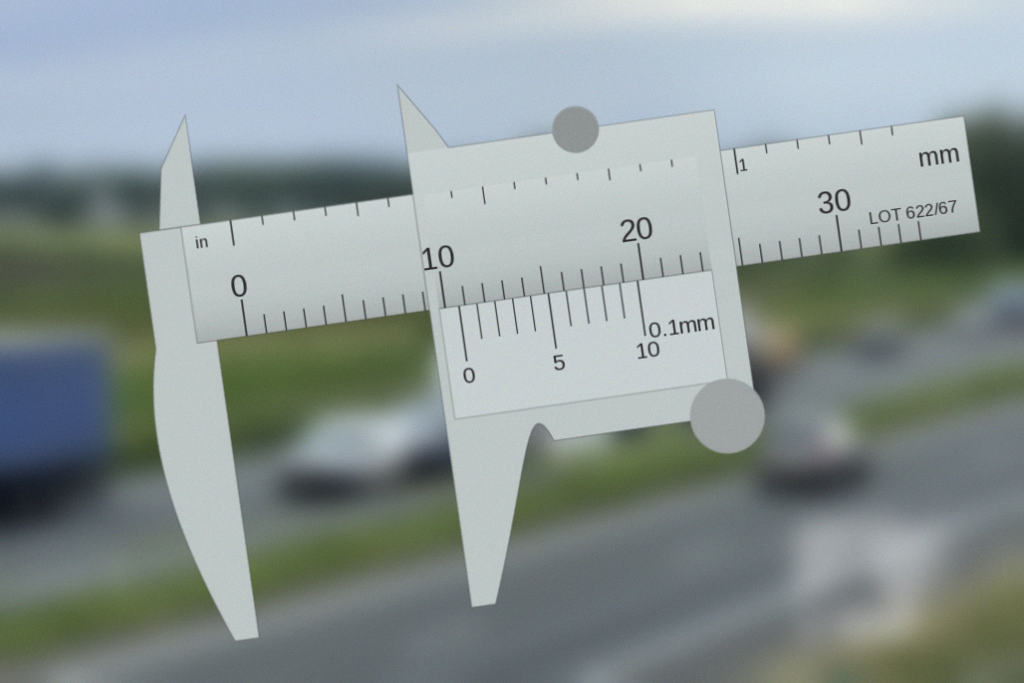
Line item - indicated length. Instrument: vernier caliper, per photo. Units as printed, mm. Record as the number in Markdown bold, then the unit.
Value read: **10.7** mm
